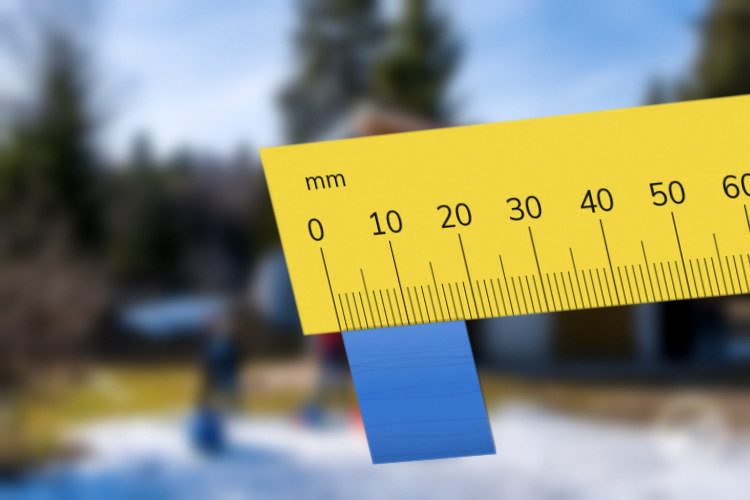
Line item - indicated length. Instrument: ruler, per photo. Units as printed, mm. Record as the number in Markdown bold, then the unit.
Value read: **18** mm
